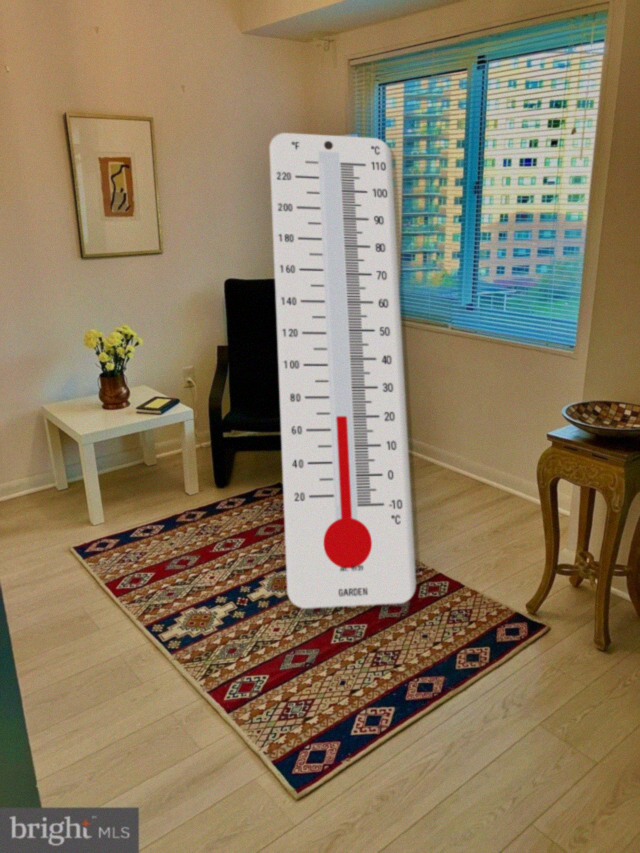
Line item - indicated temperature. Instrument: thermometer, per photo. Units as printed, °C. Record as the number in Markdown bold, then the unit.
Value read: **20** °C
